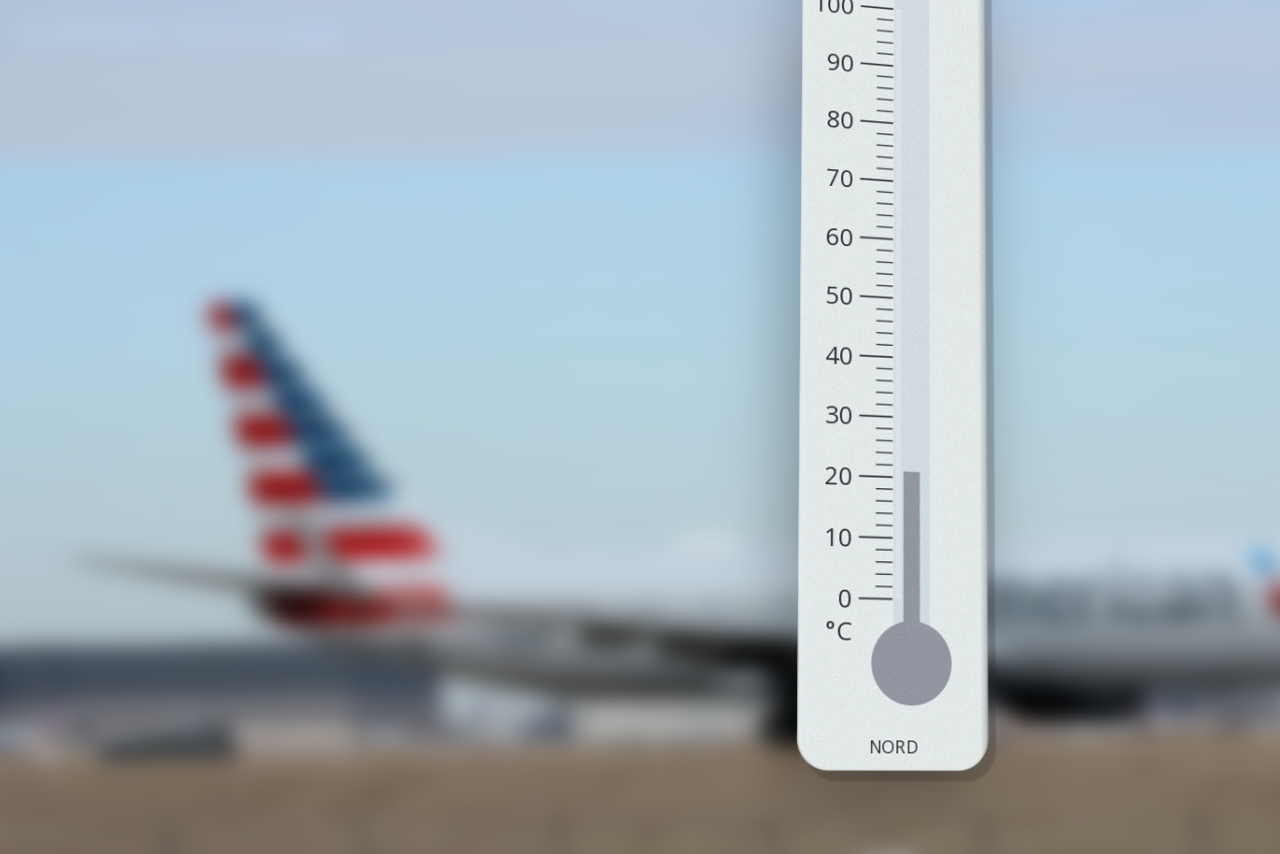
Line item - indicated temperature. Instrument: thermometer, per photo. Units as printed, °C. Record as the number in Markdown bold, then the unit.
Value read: **21** °C
